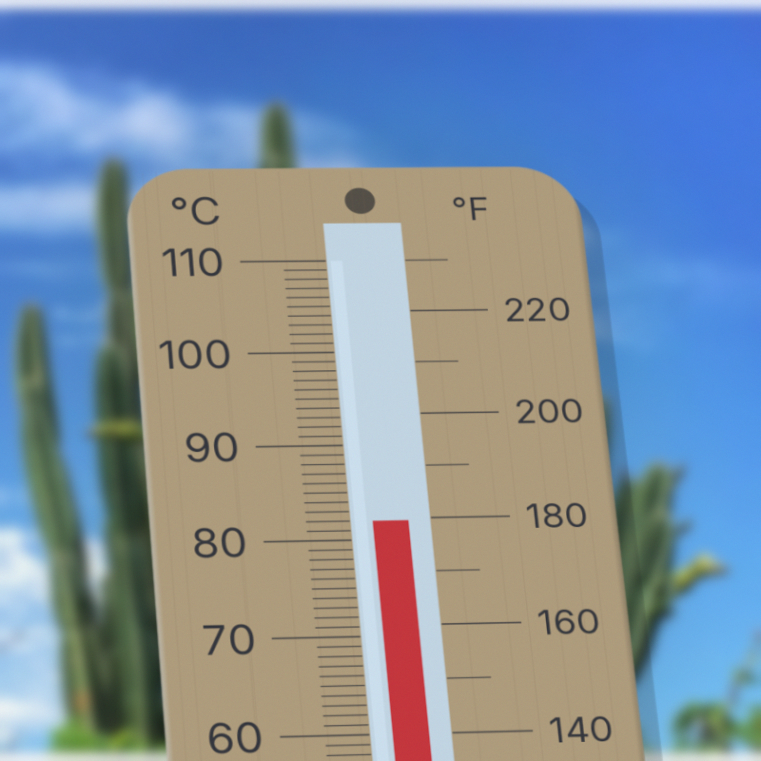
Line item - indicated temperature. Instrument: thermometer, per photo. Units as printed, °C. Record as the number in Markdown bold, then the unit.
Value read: **82** °C
